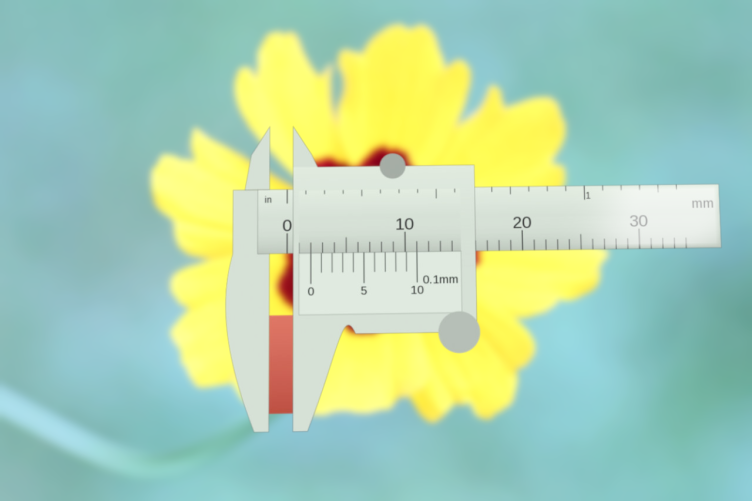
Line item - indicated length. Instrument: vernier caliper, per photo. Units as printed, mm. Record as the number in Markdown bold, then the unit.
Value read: **2.0** mm
